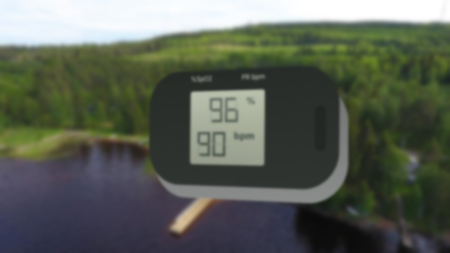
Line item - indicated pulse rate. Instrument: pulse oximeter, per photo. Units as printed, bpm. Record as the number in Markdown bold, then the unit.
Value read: **90** bpm
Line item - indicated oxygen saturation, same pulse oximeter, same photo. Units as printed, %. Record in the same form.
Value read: **96** %
